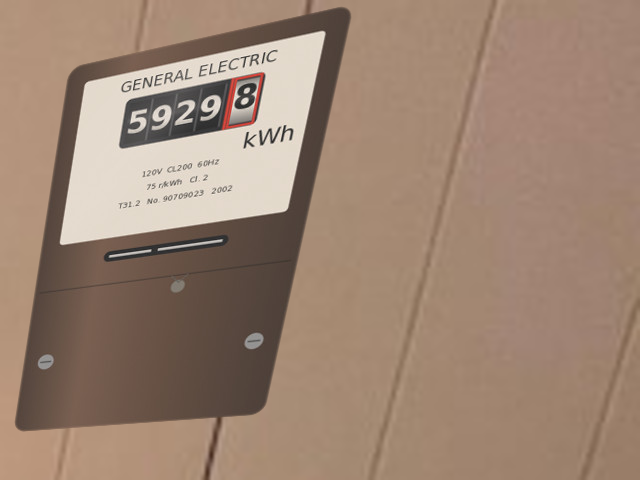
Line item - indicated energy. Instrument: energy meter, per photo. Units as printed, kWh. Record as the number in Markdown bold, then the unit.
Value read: **5929.8** kWh
